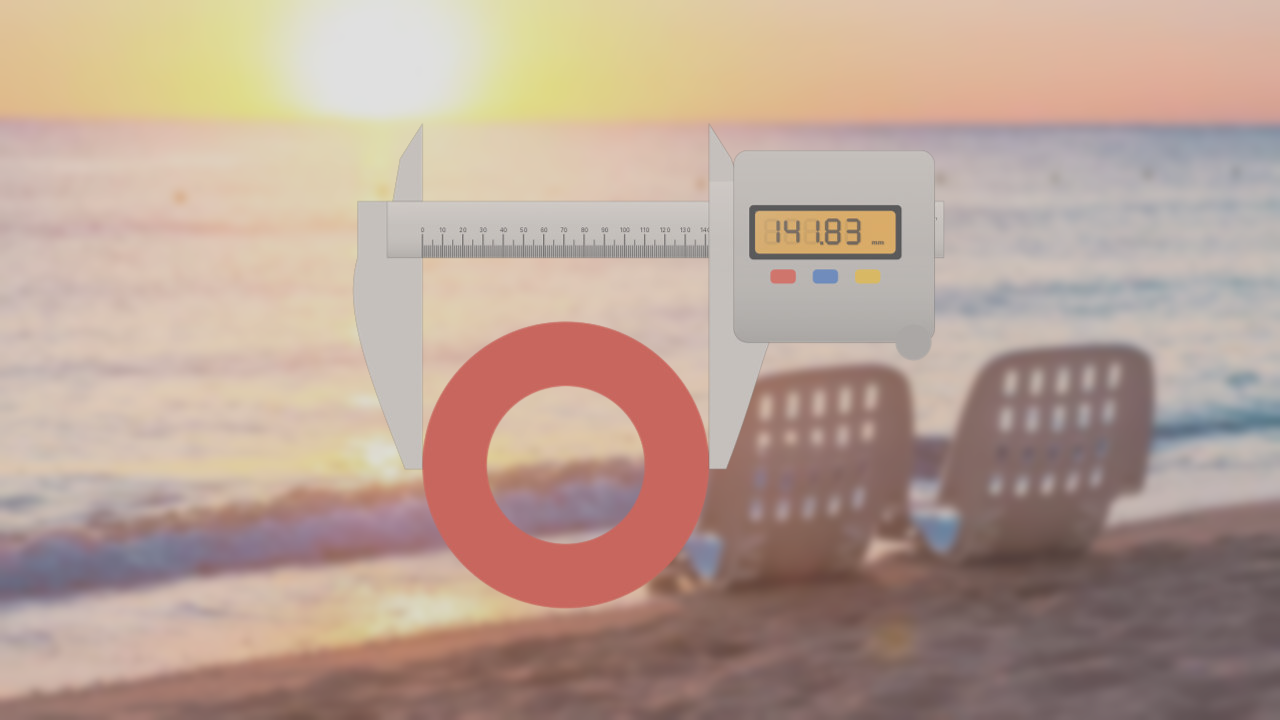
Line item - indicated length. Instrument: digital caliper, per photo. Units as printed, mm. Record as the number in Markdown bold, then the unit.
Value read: **141.83** mm
